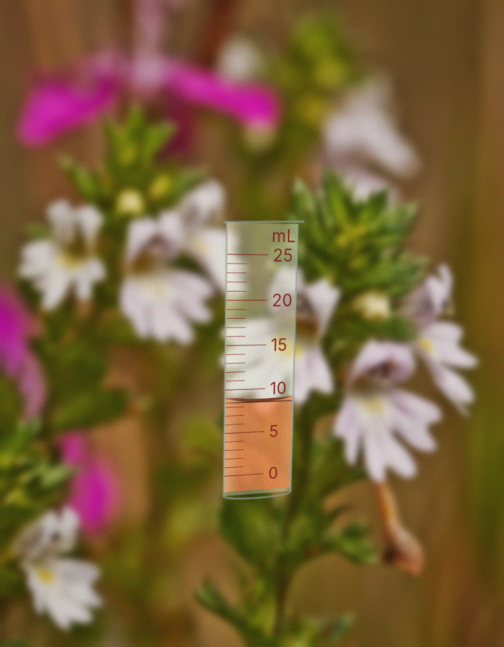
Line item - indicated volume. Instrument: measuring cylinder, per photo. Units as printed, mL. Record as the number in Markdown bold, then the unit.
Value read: **8.5** mL
